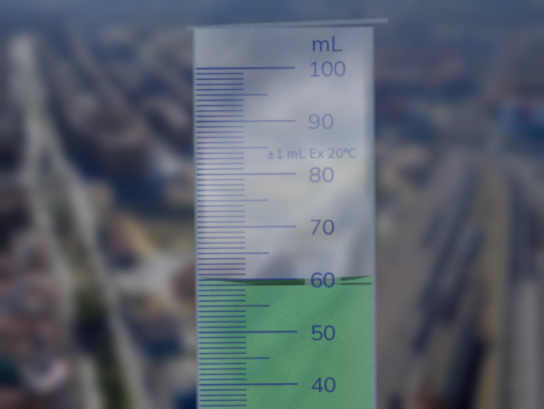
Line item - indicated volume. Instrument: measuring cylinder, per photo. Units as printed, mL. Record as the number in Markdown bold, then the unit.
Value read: **59** mL
